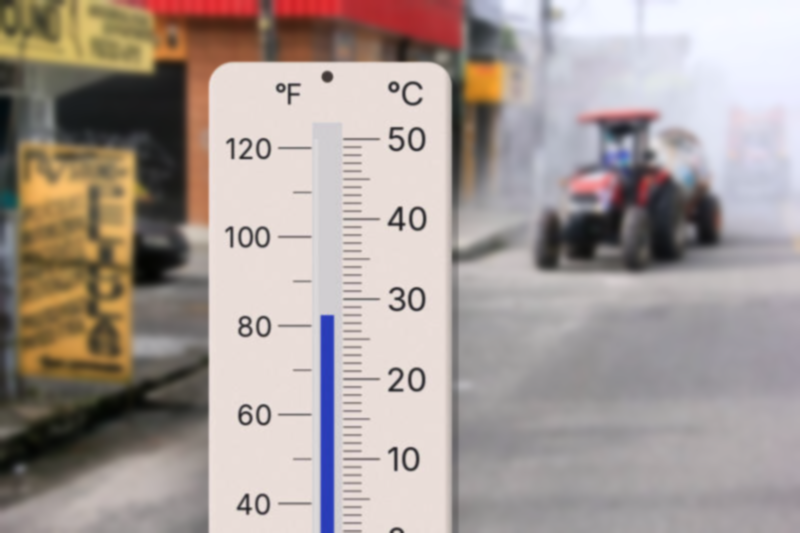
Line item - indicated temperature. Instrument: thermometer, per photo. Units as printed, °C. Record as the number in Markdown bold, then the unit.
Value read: **28** °C
